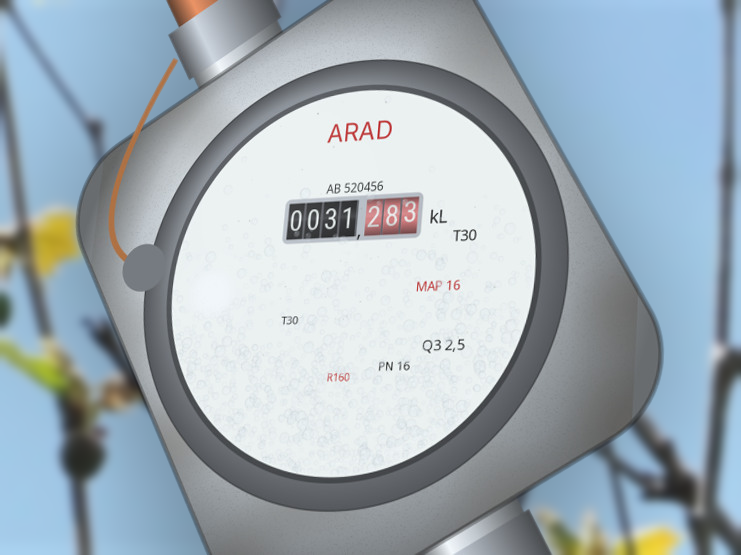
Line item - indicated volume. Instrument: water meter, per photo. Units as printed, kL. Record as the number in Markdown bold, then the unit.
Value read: **31.283** kL
